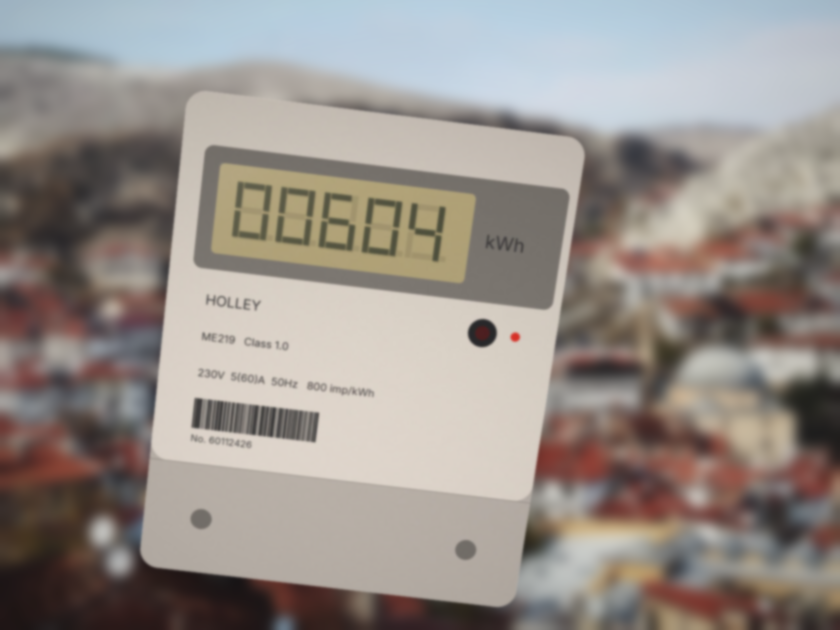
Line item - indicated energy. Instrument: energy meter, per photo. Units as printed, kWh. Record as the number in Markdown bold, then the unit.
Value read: **604** kWh
